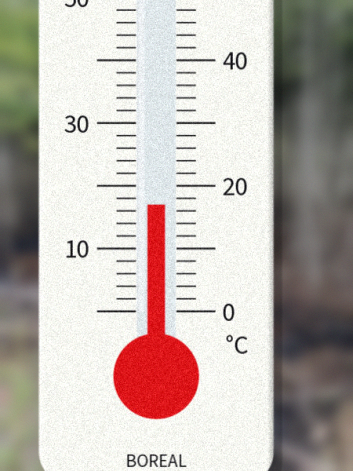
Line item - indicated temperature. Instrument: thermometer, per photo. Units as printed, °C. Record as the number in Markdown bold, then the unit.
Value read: **17** °C
